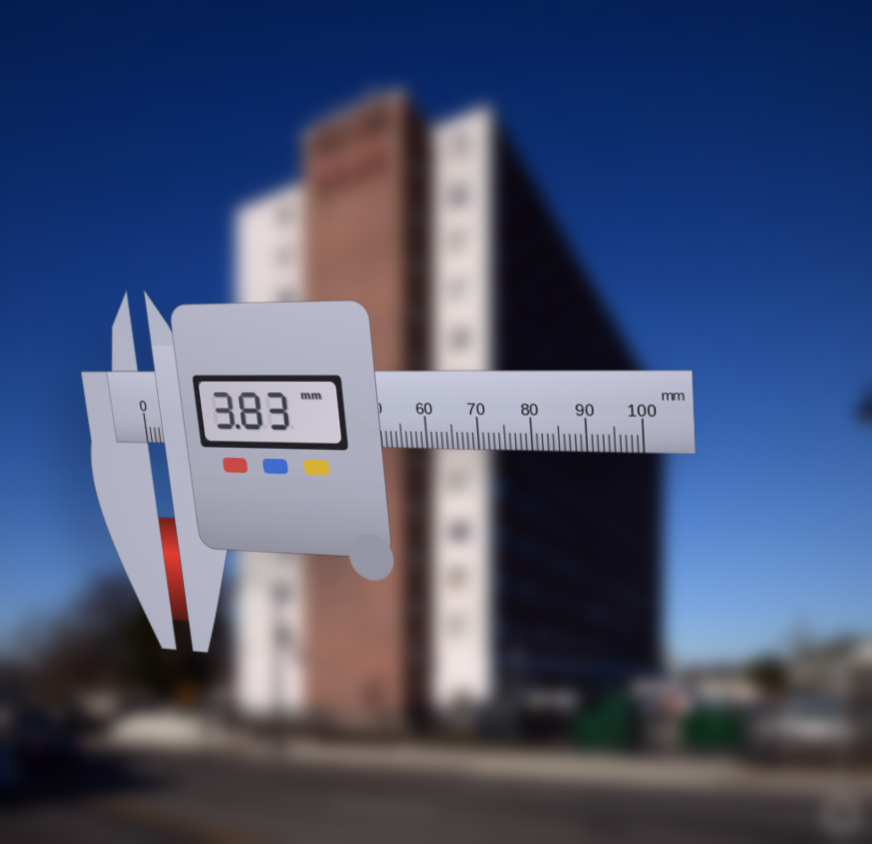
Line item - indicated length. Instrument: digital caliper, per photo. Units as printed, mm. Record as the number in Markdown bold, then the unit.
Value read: **3.83** mm
